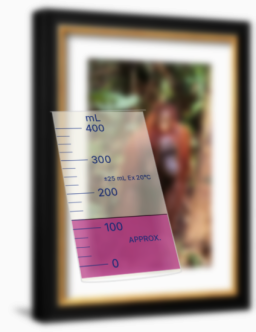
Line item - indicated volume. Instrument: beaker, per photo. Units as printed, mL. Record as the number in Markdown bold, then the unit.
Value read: **125** mL
